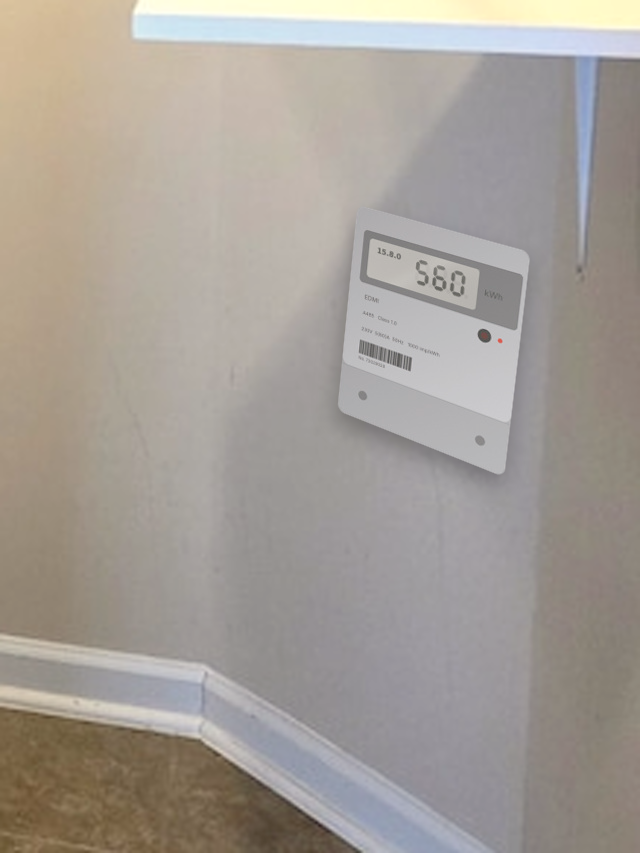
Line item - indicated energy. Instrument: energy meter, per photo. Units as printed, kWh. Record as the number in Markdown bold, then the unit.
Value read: **560** kWh
